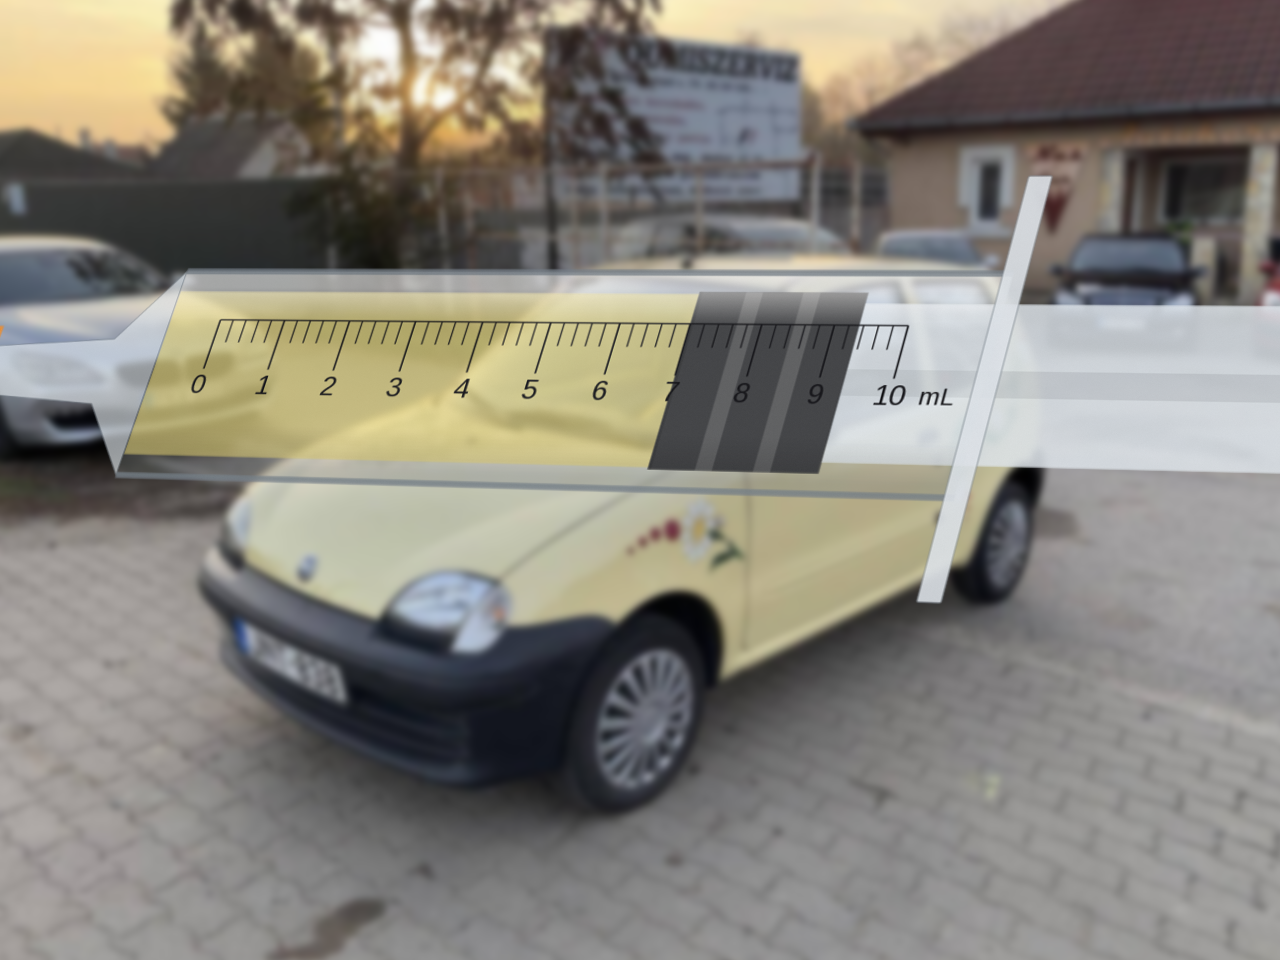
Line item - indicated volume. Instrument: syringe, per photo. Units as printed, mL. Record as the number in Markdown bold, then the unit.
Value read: **7** mL
